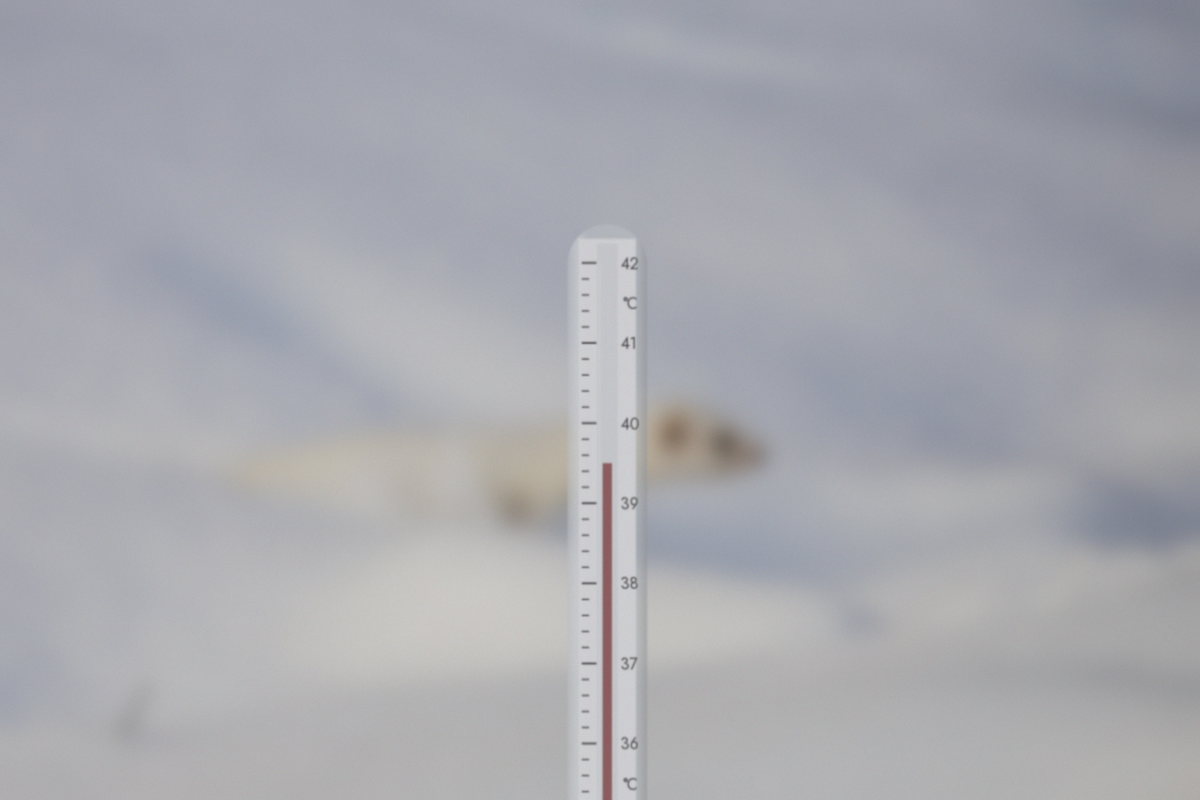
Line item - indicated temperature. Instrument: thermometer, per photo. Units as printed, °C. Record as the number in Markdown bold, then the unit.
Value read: **39.5** °C
